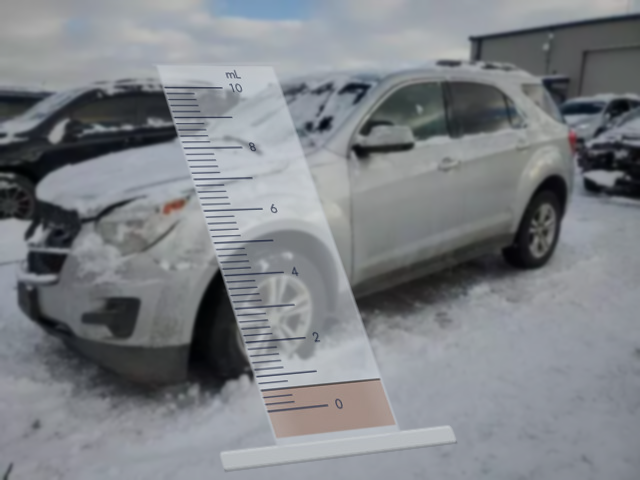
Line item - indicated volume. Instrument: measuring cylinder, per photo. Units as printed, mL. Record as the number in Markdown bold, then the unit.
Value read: **0.6** mL
